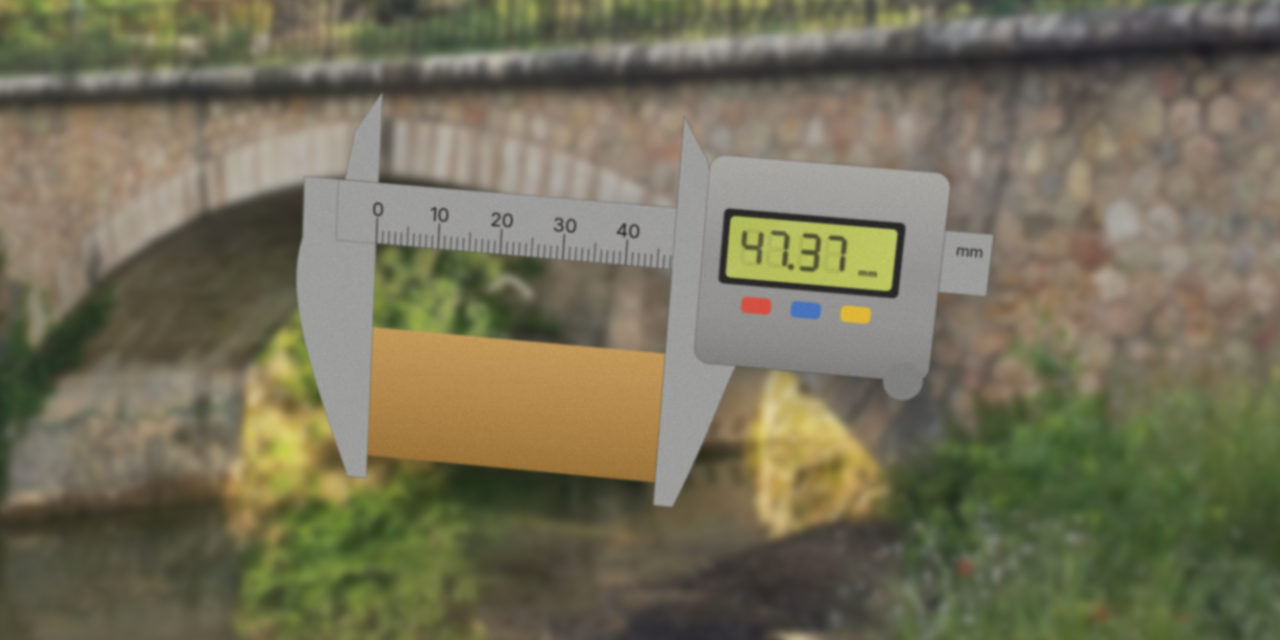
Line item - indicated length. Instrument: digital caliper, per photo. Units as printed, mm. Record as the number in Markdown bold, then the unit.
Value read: **47.37** mm
